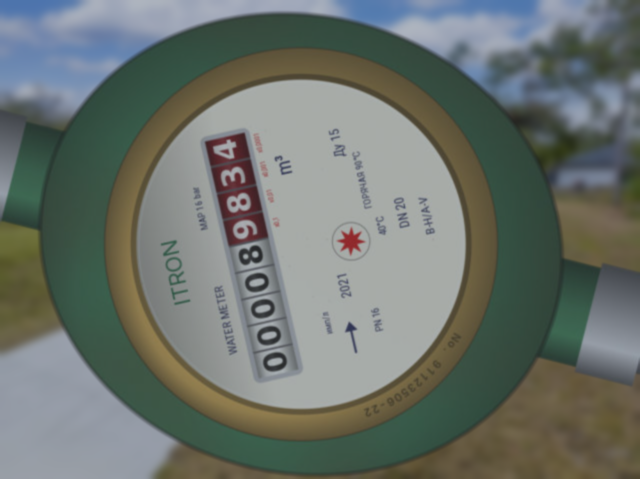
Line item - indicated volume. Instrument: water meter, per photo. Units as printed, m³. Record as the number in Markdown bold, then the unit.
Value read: **8.9834** m³
